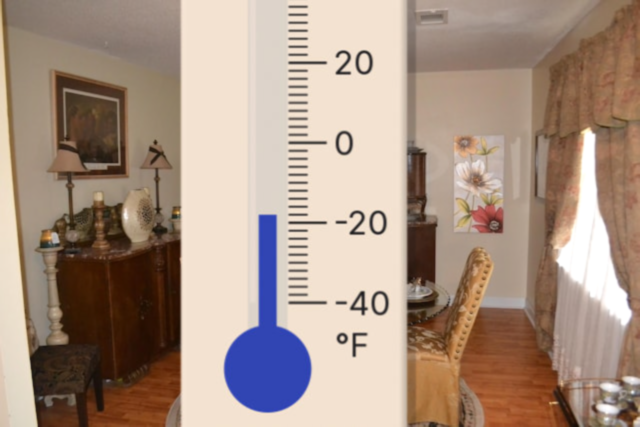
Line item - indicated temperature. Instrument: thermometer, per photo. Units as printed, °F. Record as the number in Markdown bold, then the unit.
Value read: **-18** °F
